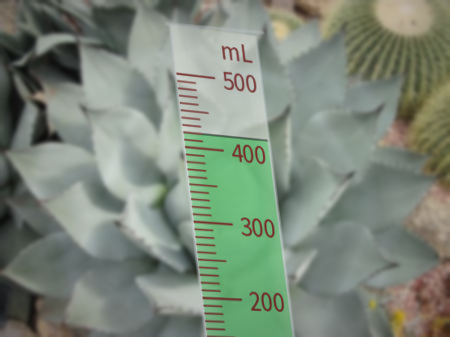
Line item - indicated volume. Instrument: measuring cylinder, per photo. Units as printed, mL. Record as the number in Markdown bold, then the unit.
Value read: **420** mL
